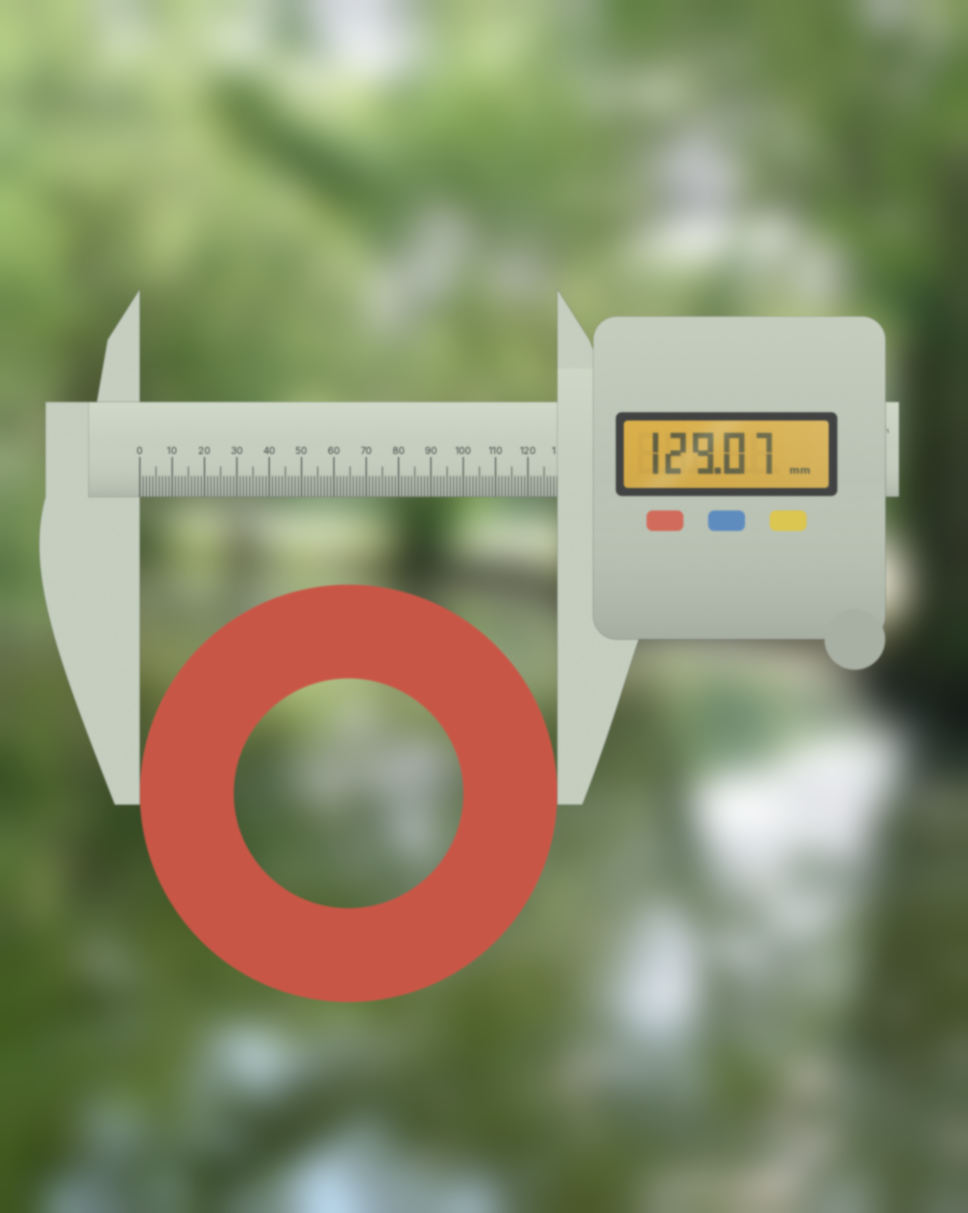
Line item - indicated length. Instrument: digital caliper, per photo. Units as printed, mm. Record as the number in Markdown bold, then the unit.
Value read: **129.07** mm
